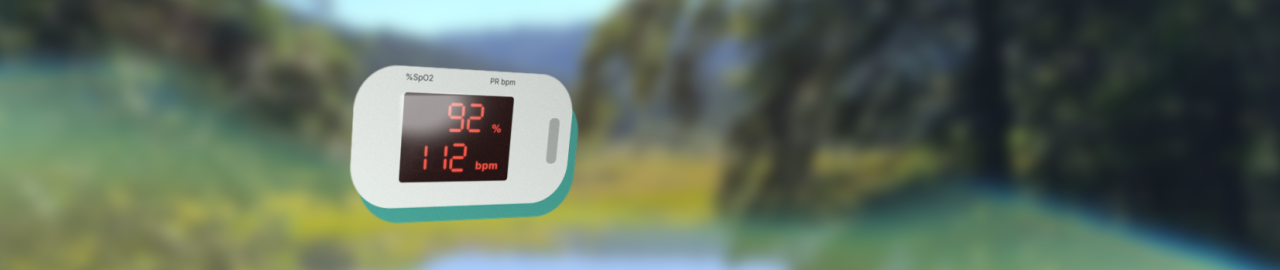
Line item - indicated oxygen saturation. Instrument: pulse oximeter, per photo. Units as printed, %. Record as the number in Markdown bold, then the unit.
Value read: **92** %
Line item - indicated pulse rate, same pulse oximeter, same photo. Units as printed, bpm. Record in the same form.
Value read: **112** bpm
